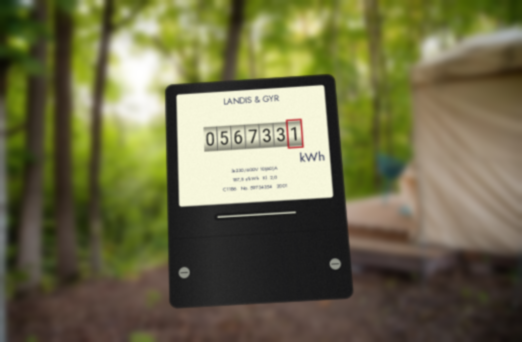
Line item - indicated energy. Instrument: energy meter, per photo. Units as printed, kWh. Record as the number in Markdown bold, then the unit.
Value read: **56733.1** kWh
